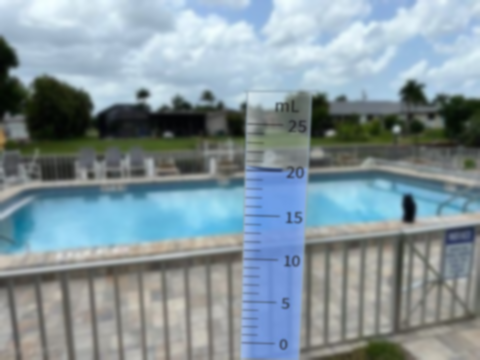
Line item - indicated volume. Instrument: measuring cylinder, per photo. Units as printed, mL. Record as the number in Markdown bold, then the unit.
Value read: **20** mL
